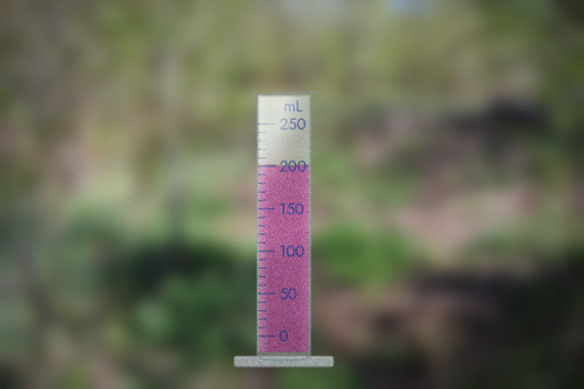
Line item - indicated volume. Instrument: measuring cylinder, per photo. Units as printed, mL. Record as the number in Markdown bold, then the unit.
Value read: **200** mL
